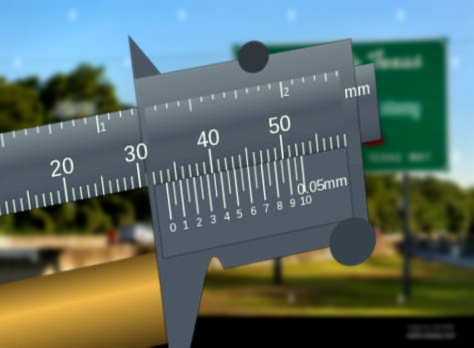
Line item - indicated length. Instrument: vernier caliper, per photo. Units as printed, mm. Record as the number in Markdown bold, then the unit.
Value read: **33.6** mm
